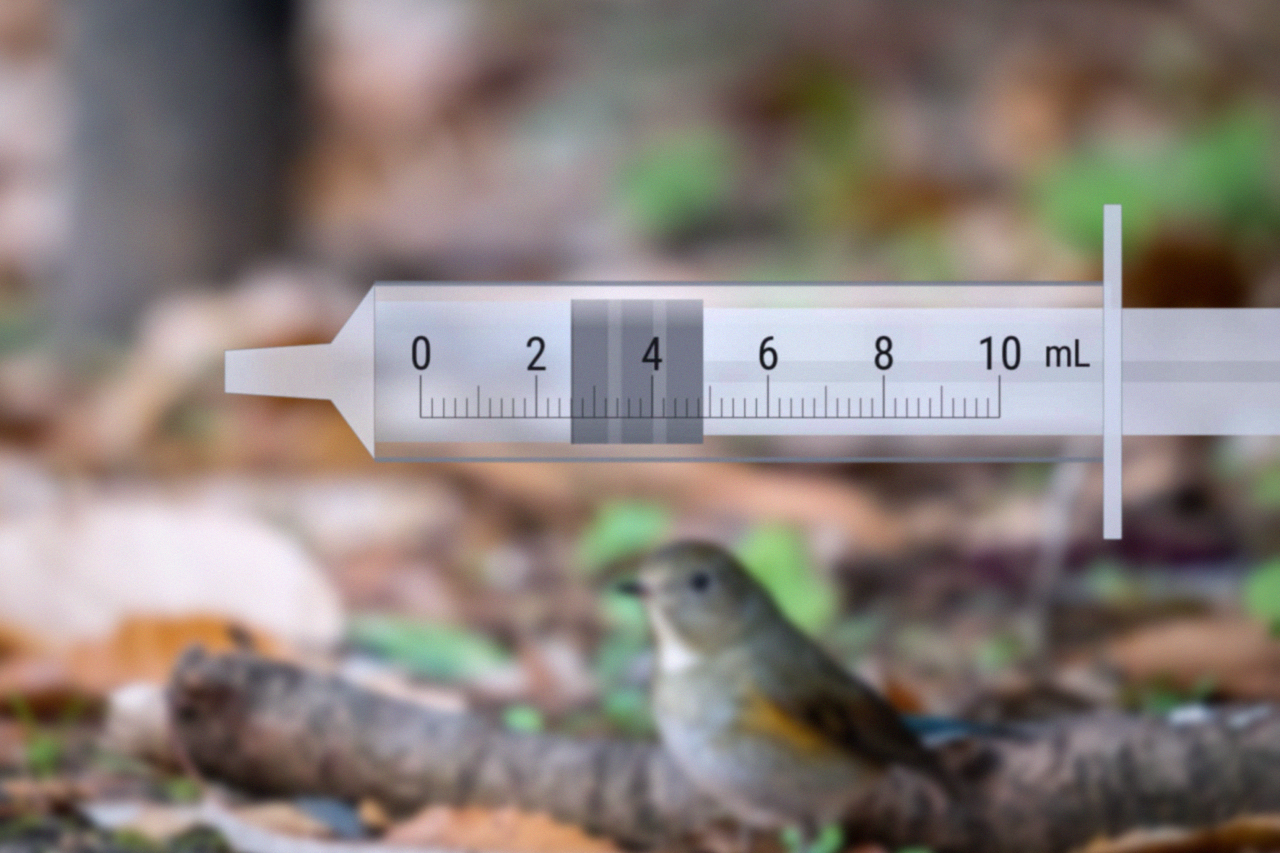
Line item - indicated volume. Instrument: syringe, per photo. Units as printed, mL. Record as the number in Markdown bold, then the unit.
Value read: **2.6** mL
